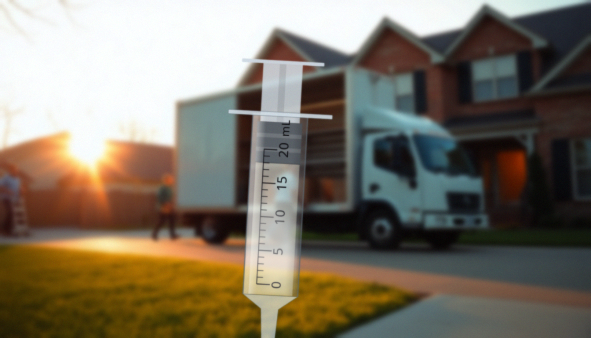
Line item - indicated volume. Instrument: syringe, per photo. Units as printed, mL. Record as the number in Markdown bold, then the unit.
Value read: **18** mL
